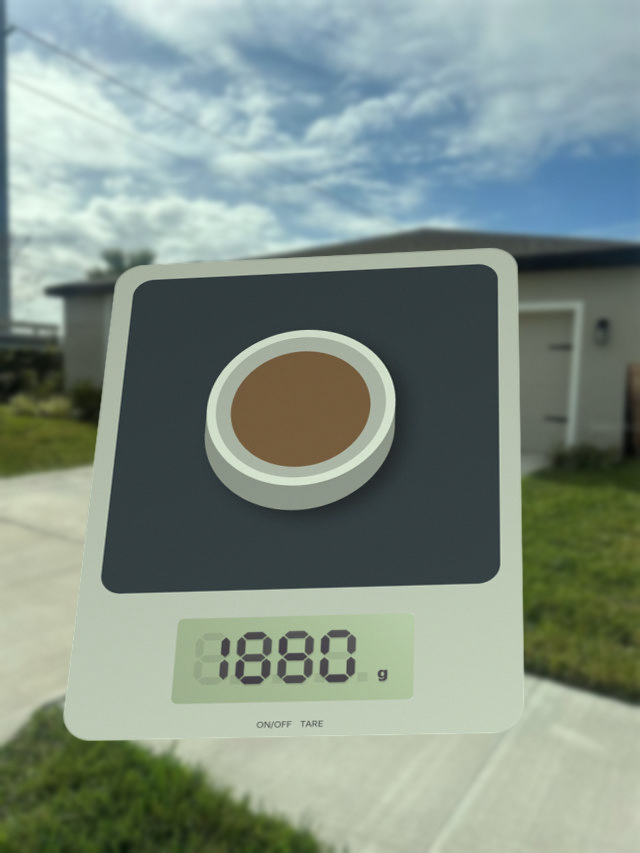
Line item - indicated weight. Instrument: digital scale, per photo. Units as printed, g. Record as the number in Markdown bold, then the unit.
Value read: **1880** g
